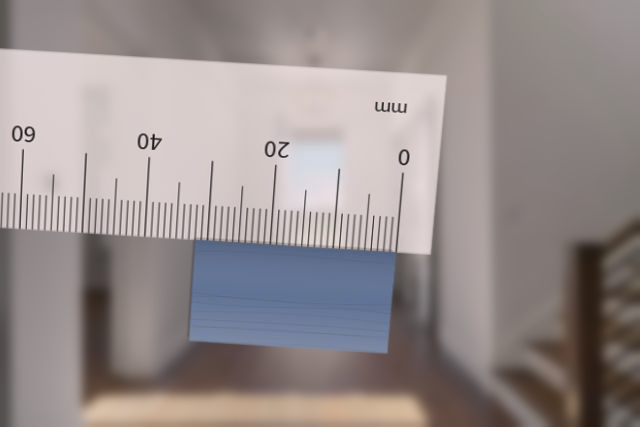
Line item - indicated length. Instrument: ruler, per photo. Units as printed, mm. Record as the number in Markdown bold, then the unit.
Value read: **32** mm
